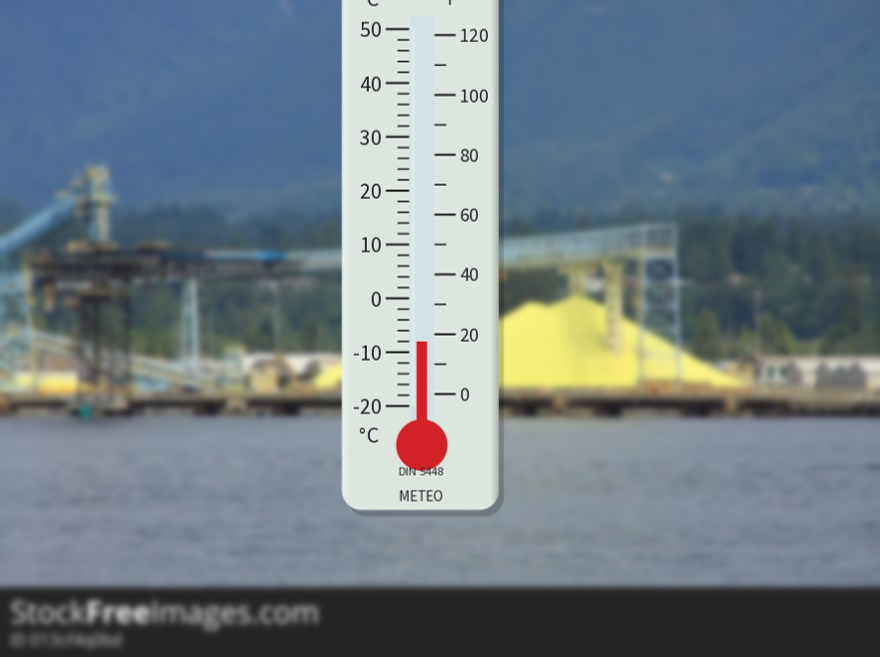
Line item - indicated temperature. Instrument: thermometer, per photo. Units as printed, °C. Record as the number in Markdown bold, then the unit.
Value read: **-8** °C
